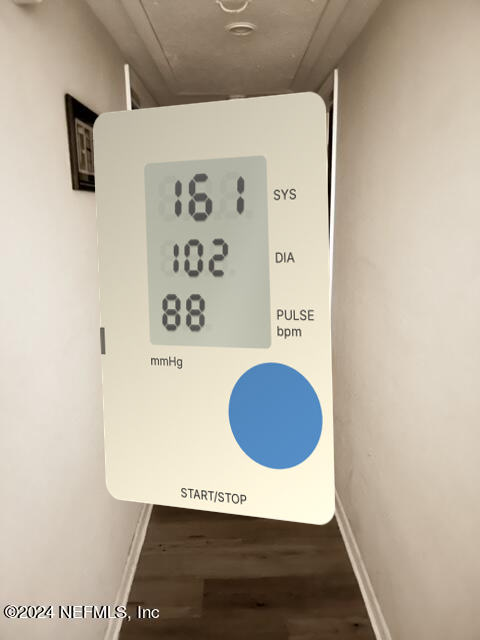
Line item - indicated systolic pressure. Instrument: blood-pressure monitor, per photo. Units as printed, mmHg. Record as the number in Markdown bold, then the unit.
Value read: **161** mmHg
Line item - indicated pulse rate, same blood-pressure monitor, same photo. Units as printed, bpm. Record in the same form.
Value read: **88** bpm
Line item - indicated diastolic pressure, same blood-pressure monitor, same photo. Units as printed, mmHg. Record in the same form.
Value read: **102** mmHg
